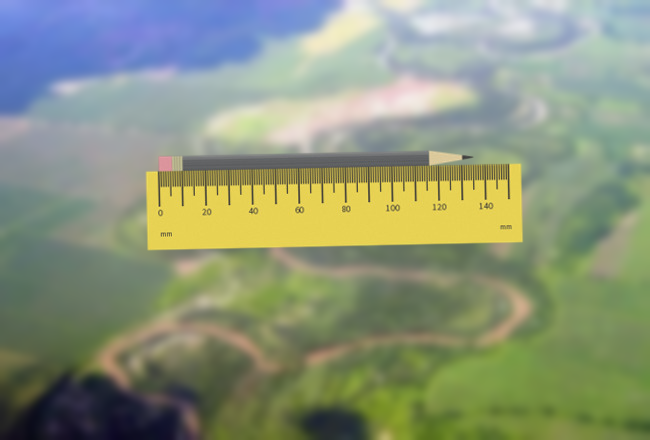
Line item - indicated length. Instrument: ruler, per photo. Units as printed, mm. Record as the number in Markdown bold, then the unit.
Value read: **135** mm
